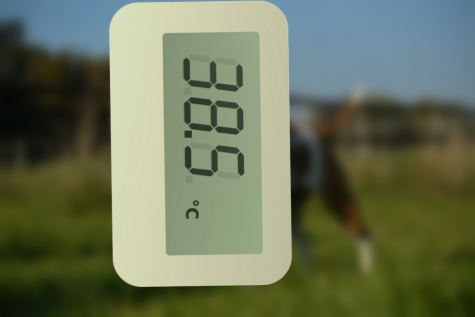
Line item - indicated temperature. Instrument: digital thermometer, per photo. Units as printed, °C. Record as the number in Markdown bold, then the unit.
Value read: **38.5** °C
